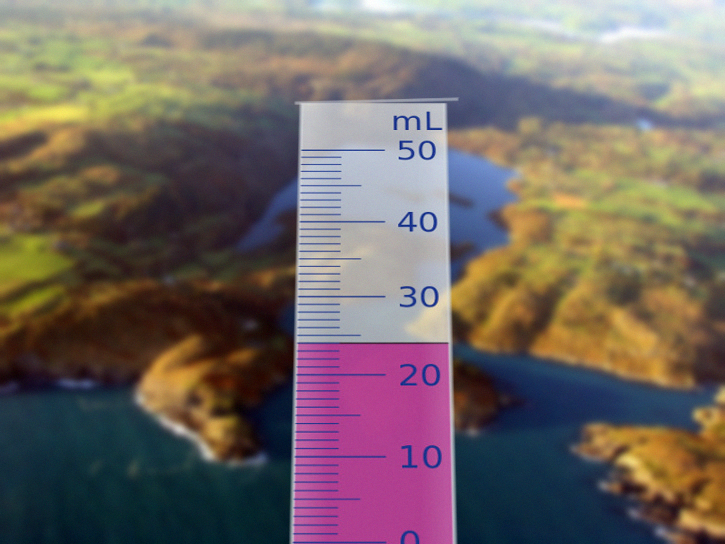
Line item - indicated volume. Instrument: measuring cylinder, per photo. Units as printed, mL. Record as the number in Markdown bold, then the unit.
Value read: **24** mL
